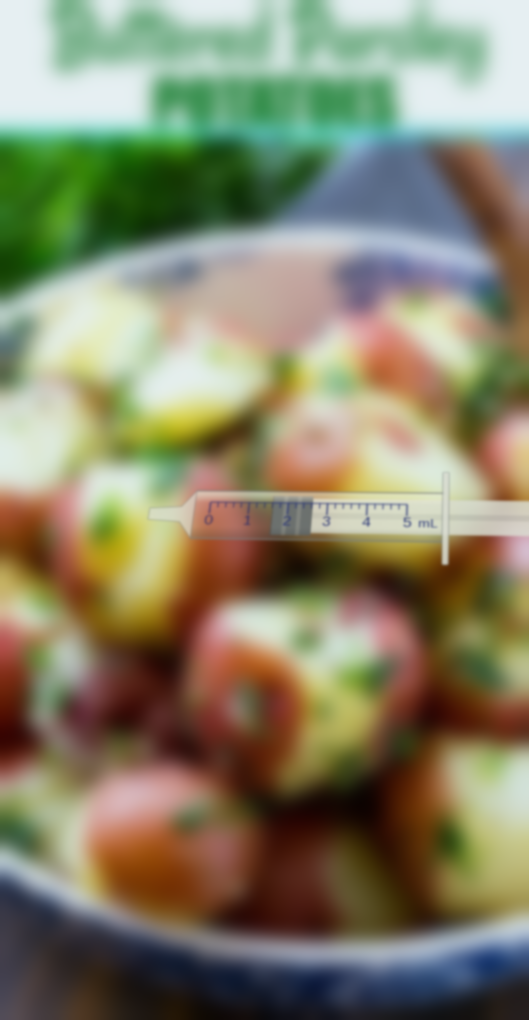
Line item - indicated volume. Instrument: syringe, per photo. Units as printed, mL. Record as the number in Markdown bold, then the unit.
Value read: **1.6** mL
